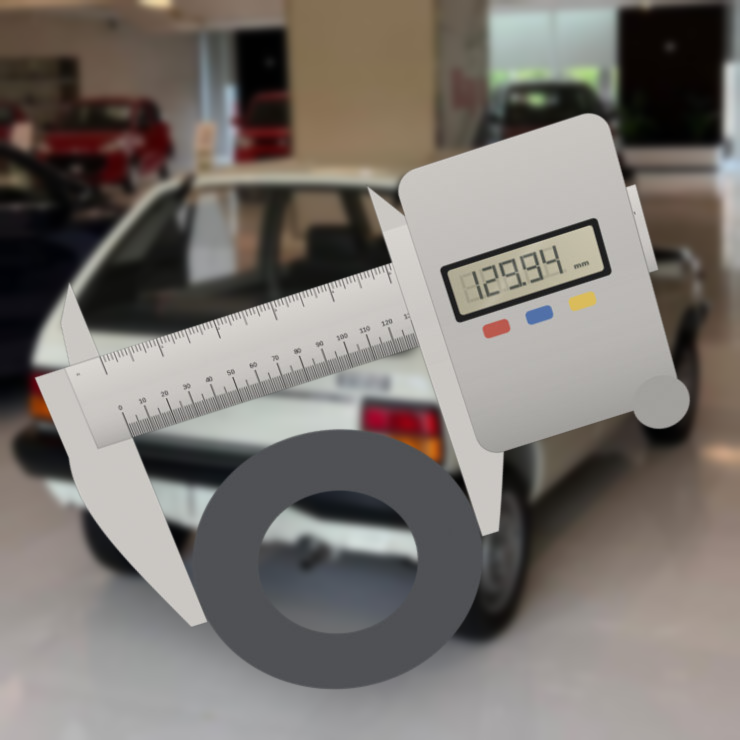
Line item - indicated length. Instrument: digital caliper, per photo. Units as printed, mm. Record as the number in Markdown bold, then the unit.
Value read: **129.94** mm
